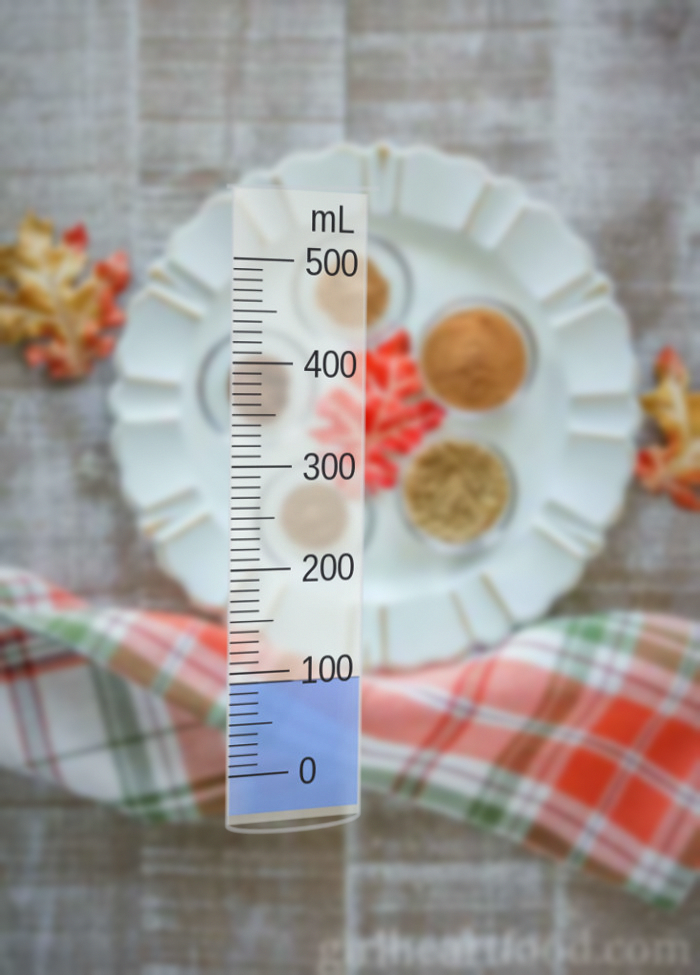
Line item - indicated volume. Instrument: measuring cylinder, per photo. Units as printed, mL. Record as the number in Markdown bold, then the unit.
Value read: **90** mL
